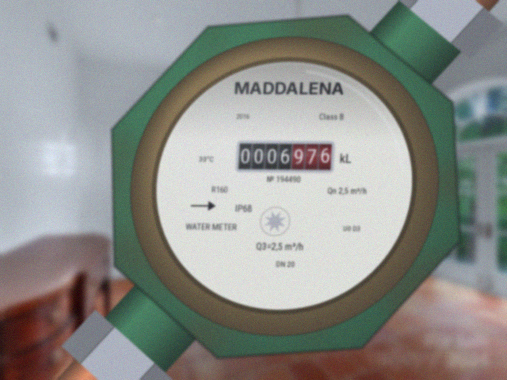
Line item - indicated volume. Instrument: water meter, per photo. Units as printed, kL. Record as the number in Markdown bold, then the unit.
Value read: **6.976** kL
